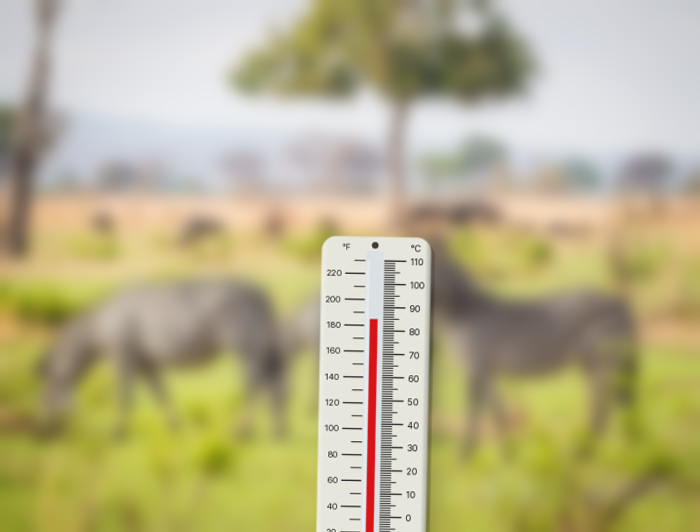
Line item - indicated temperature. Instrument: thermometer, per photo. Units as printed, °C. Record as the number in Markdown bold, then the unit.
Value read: **85** °C
